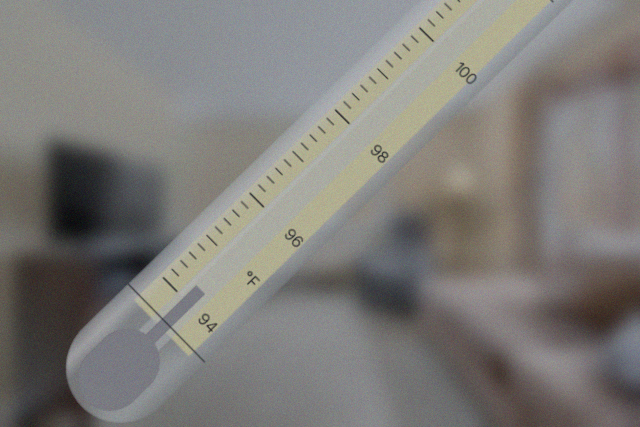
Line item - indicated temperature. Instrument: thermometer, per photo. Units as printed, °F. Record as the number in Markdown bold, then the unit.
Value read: **94.3** °F
